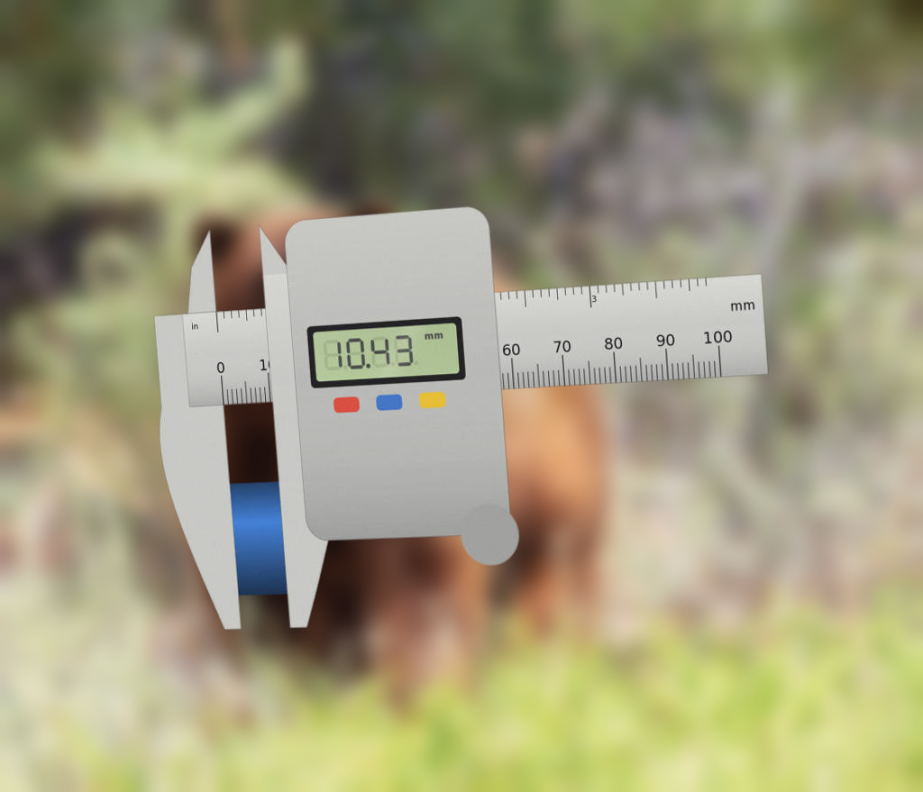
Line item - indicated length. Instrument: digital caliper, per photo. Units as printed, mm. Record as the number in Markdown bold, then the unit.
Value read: **10.43** mm
